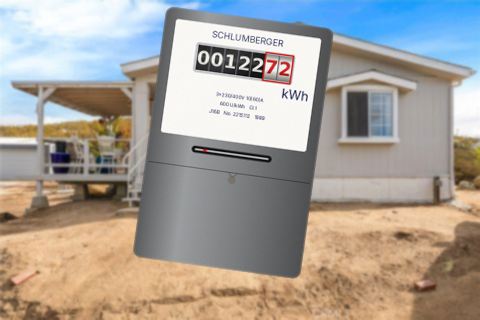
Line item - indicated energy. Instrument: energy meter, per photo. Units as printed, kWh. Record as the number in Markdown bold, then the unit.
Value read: **122.72** kWh
